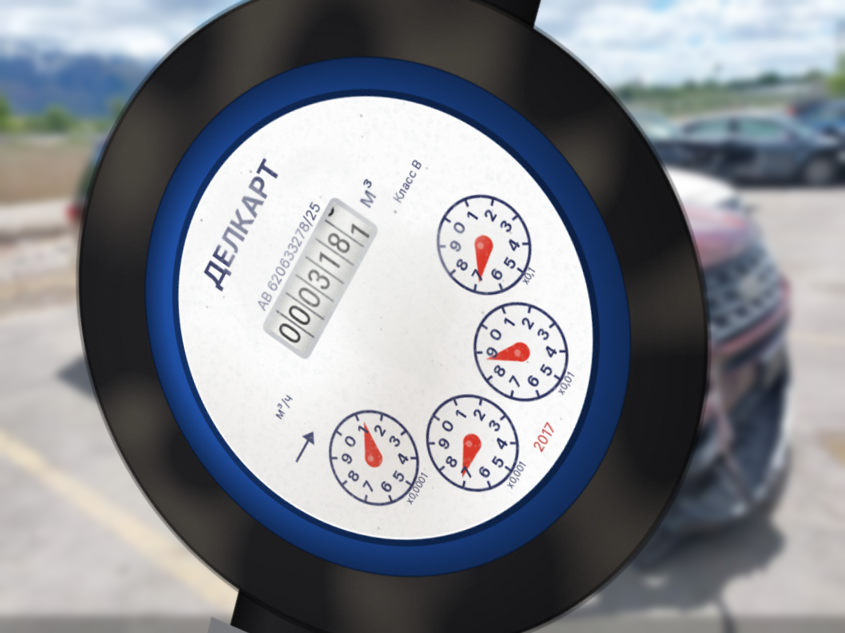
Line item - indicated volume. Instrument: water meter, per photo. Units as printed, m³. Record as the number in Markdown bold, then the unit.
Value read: **3180.6871** m³
